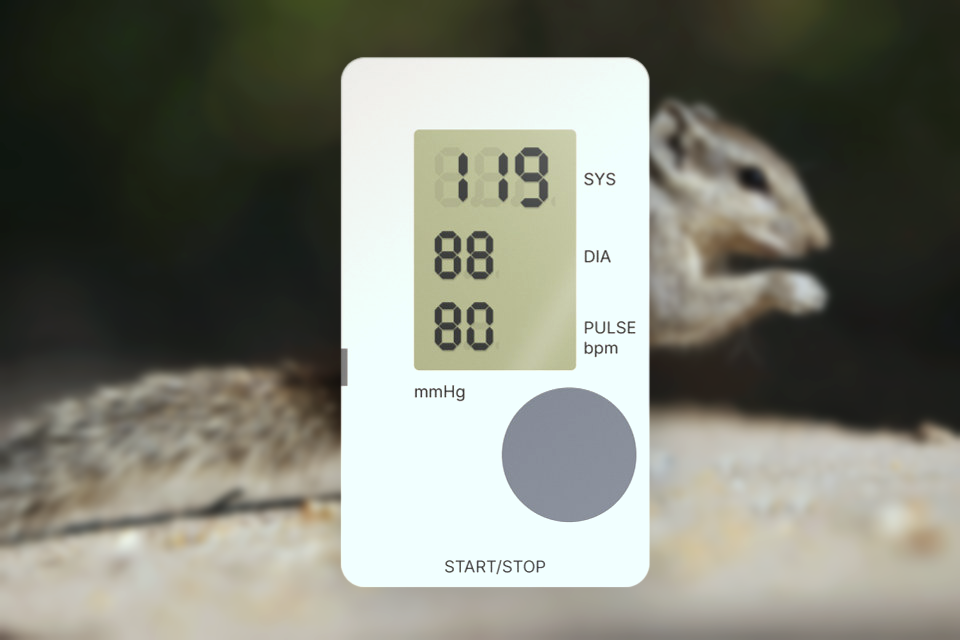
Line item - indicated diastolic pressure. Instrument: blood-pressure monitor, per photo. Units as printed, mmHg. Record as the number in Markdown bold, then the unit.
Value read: **88** mmHg
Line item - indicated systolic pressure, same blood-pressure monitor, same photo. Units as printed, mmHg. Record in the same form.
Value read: **119** mmHg
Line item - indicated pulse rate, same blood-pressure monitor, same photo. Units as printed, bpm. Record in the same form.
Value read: **80** bpm
